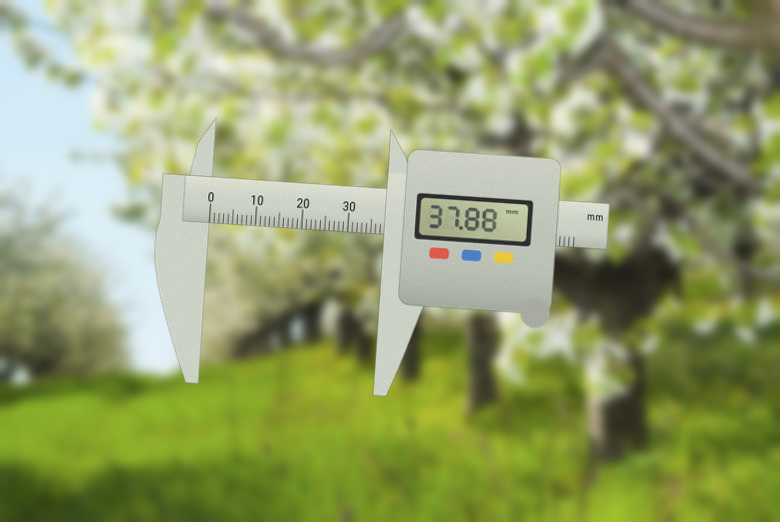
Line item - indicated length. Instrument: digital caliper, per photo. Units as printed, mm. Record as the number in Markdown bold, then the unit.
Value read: **37.88** mm
